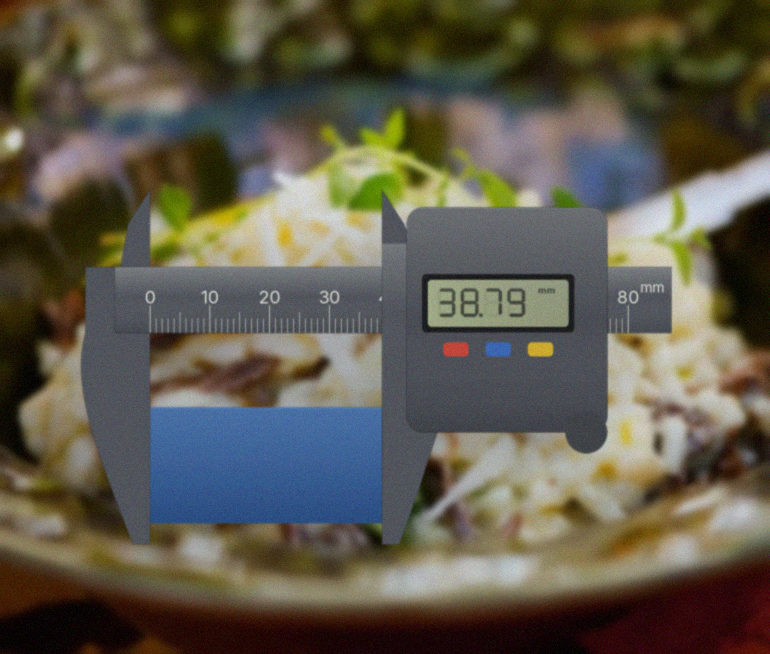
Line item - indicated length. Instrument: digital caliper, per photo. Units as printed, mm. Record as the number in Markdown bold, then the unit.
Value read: **38.79** mm
